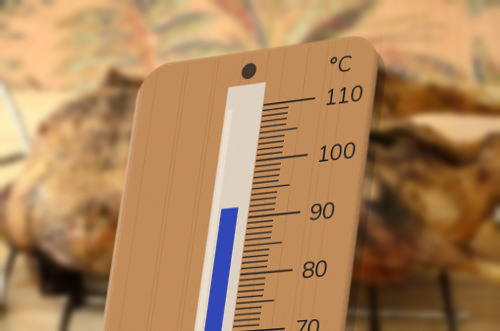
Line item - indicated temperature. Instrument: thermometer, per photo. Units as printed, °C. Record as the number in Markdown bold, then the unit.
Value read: **92** °C
